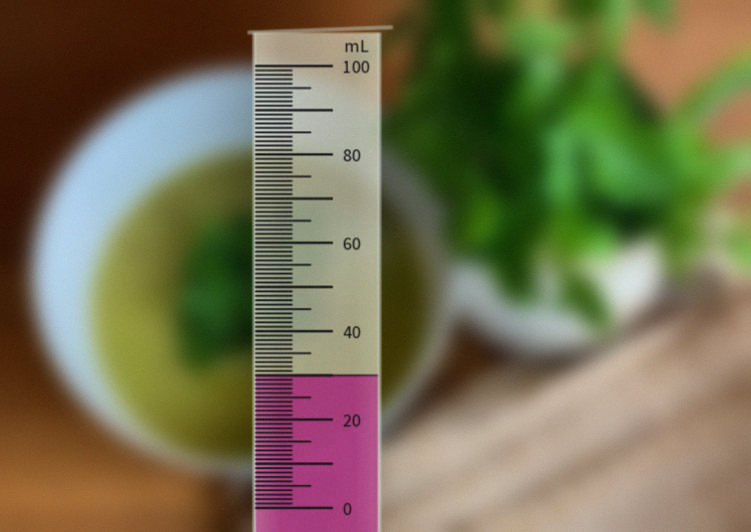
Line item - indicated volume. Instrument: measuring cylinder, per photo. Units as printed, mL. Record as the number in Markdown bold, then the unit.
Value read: **30** mL
